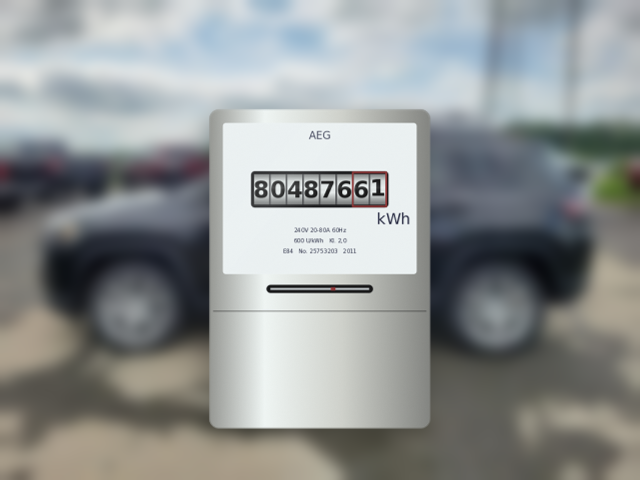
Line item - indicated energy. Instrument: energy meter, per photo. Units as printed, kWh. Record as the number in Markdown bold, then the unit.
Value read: **804876.61** kWh
